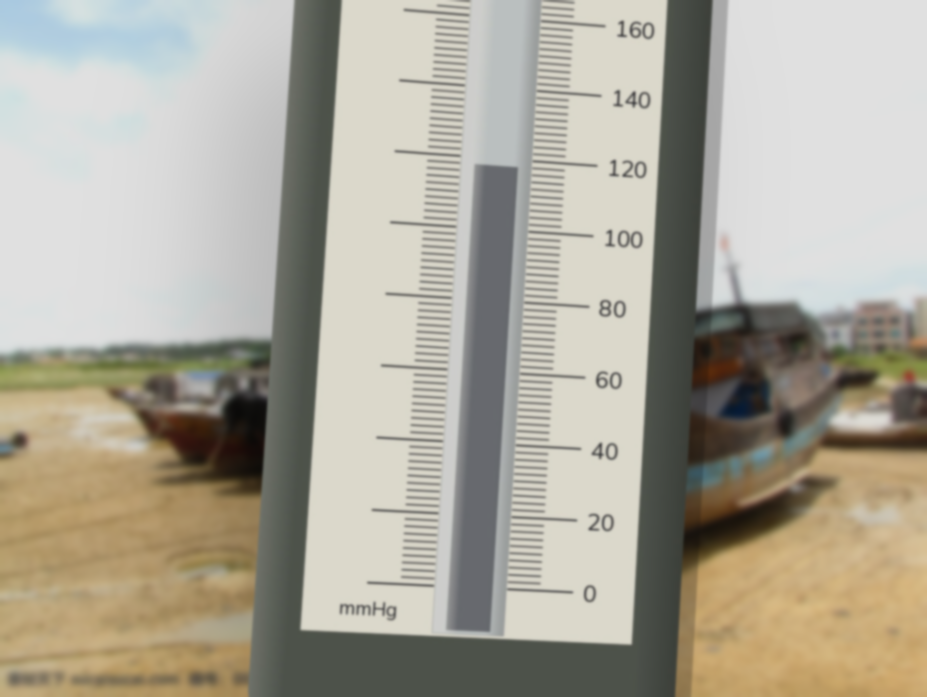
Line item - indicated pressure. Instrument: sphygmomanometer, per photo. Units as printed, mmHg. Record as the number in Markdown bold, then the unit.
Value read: **118** mmHg
